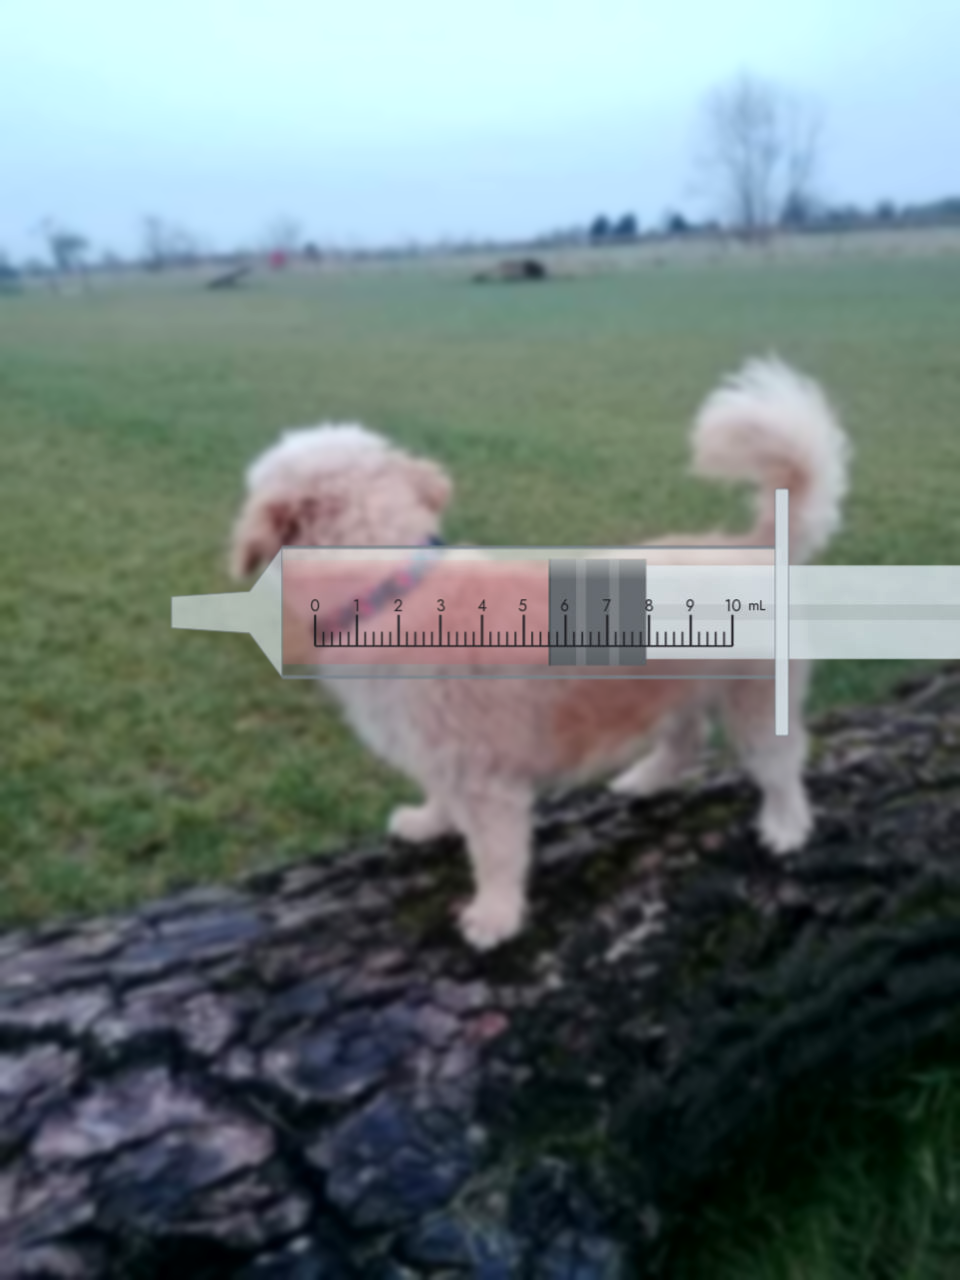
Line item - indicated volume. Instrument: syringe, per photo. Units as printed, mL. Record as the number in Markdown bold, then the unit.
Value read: **5.6** mL
